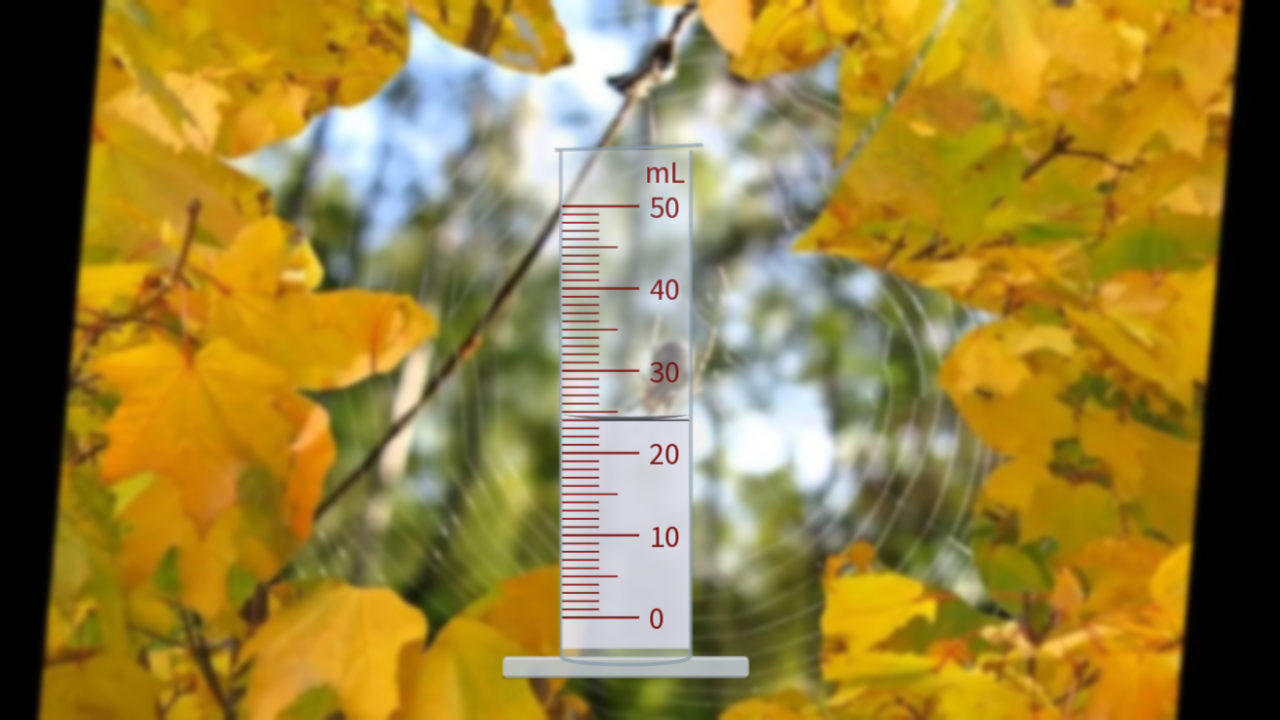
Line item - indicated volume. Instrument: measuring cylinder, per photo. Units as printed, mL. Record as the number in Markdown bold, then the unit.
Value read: **24** mL
